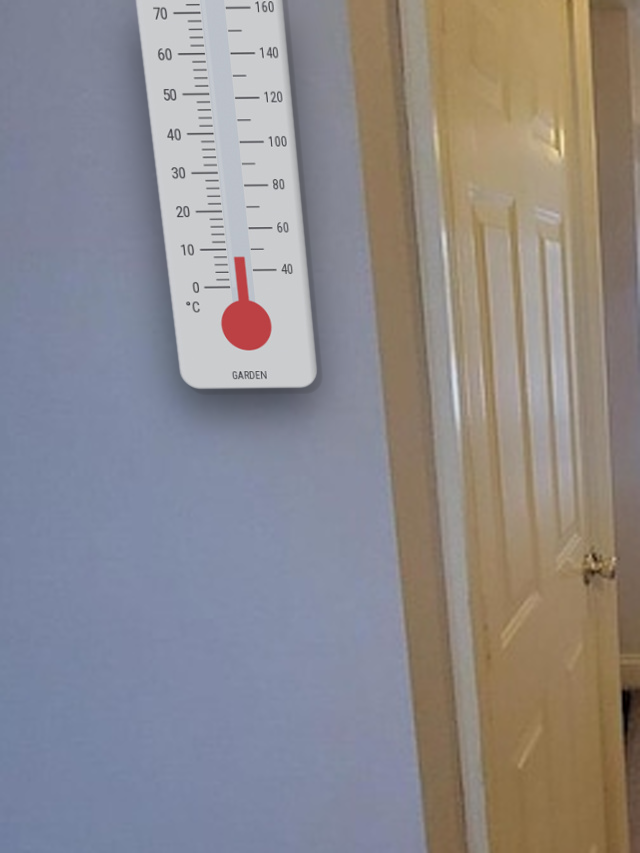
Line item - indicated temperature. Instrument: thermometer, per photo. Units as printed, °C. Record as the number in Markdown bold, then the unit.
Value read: **8** °C
